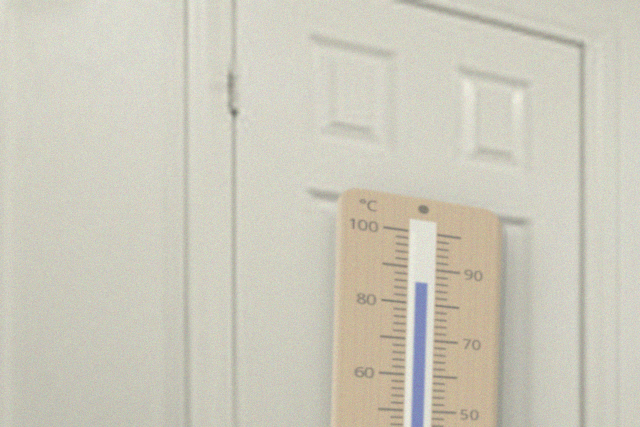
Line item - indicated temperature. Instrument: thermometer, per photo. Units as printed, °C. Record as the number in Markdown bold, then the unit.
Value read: **86** °C
